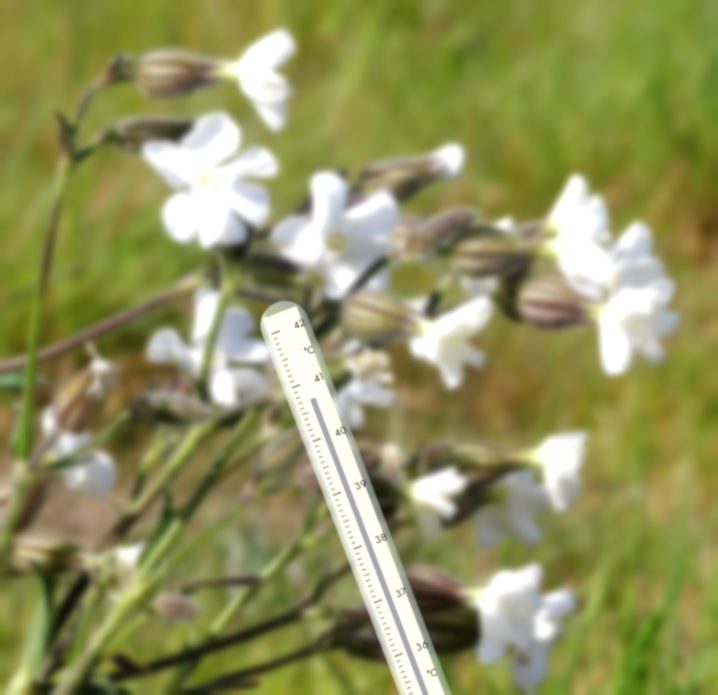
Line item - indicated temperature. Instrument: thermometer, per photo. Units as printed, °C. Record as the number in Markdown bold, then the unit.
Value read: **40.7** °C
